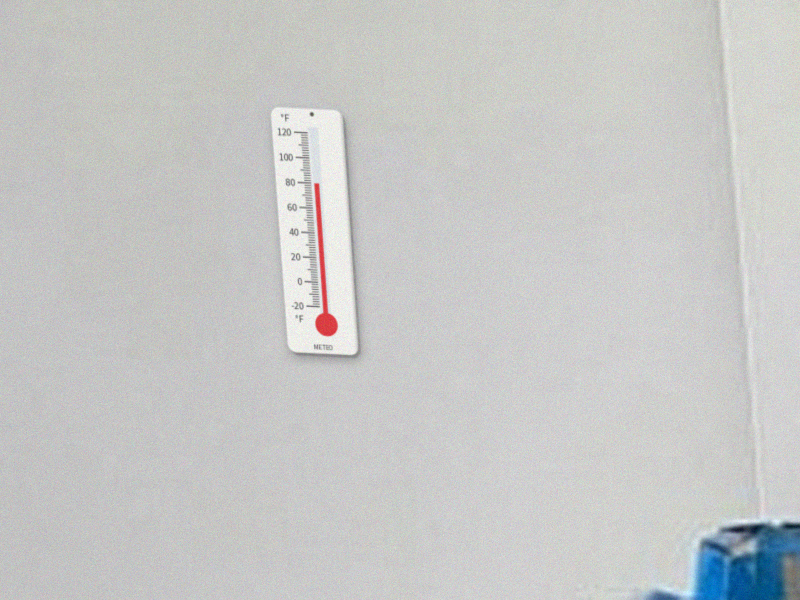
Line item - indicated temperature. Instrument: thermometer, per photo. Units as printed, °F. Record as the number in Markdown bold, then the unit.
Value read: **80** °F
